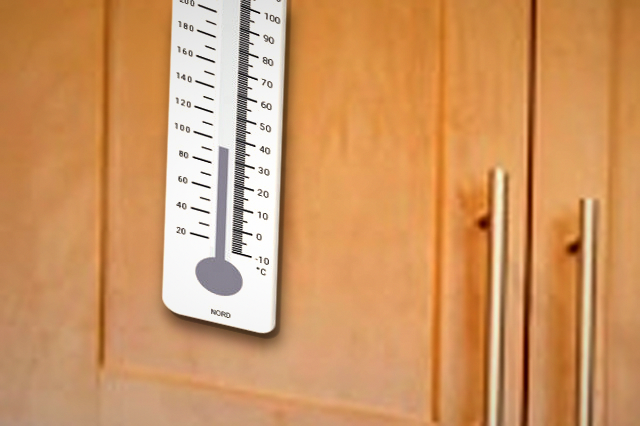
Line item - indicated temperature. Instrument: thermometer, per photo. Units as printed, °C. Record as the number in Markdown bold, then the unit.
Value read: **35** °C
